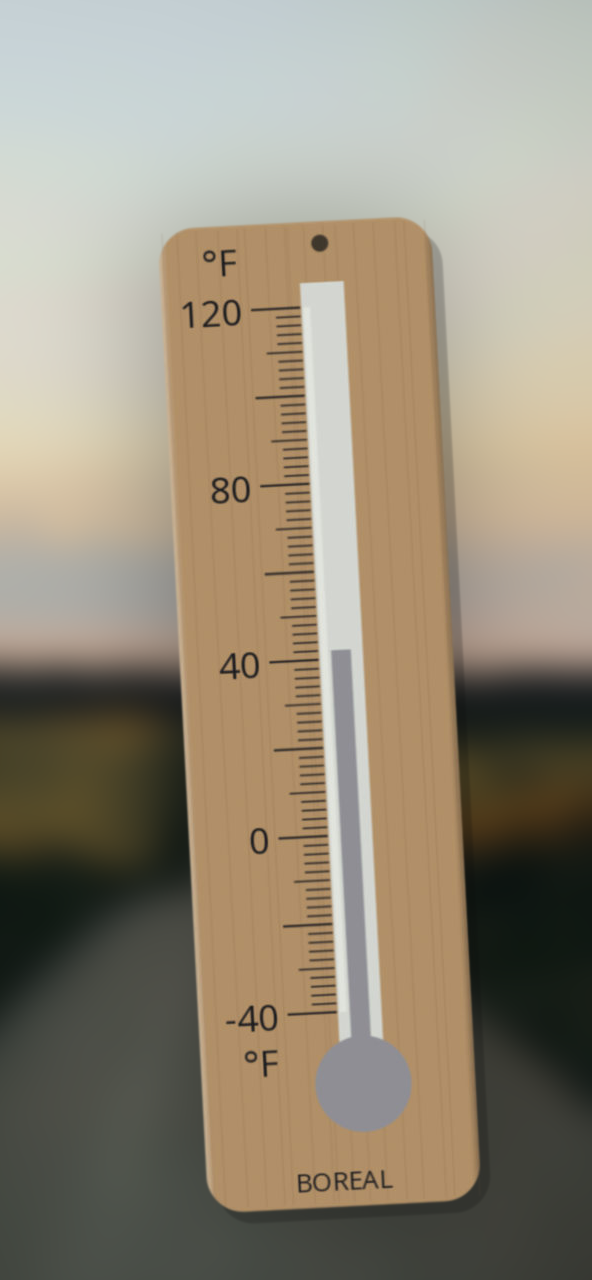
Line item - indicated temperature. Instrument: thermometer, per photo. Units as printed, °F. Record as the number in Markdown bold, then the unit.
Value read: **42** °F
